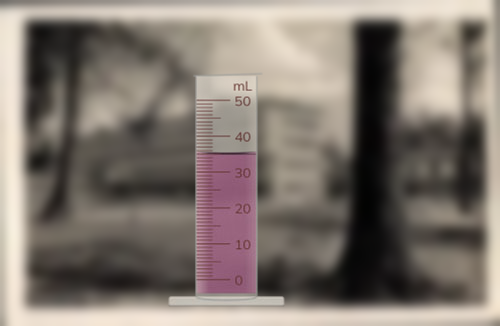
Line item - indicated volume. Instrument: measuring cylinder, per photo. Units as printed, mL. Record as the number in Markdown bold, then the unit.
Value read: **35** mL
